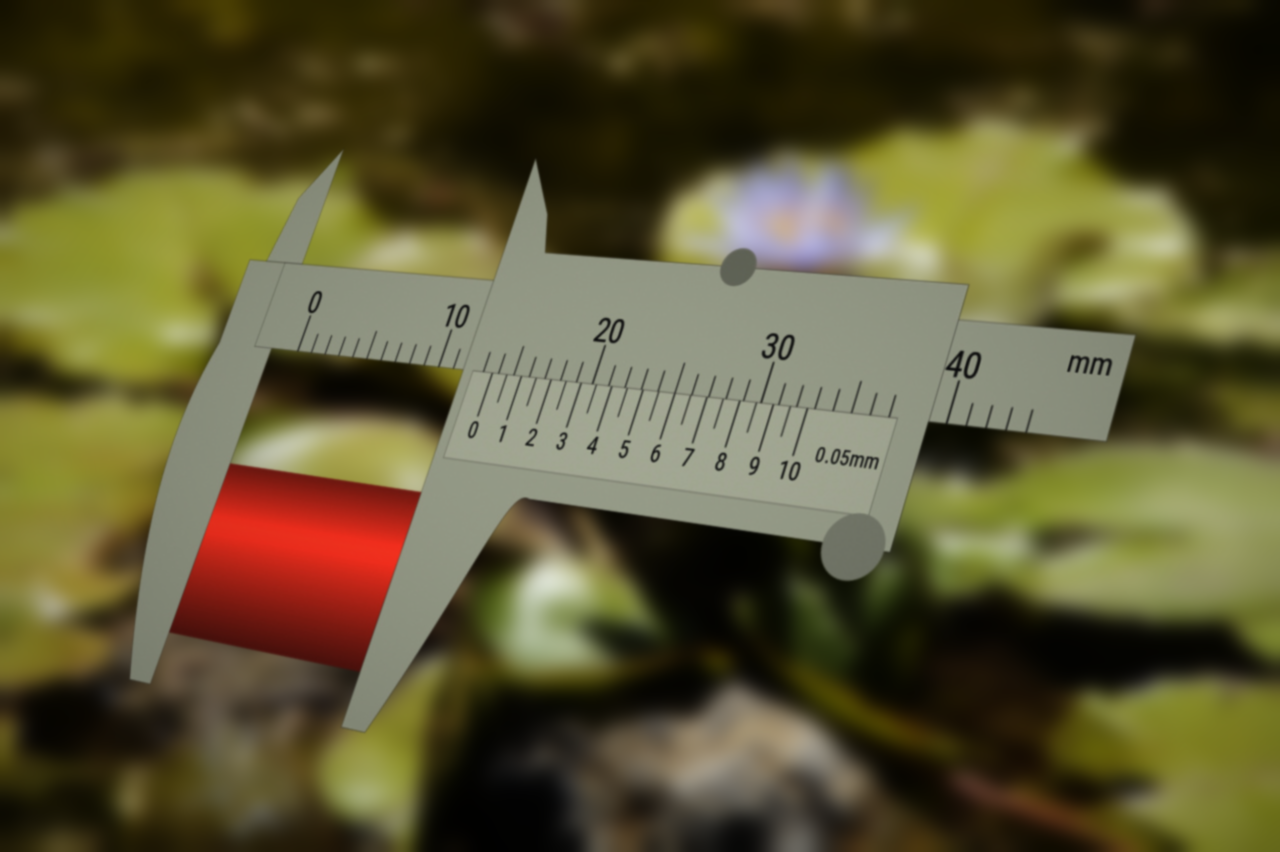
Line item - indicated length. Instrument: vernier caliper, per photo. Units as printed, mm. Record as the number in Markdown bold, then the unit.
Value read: **13.6** mm
